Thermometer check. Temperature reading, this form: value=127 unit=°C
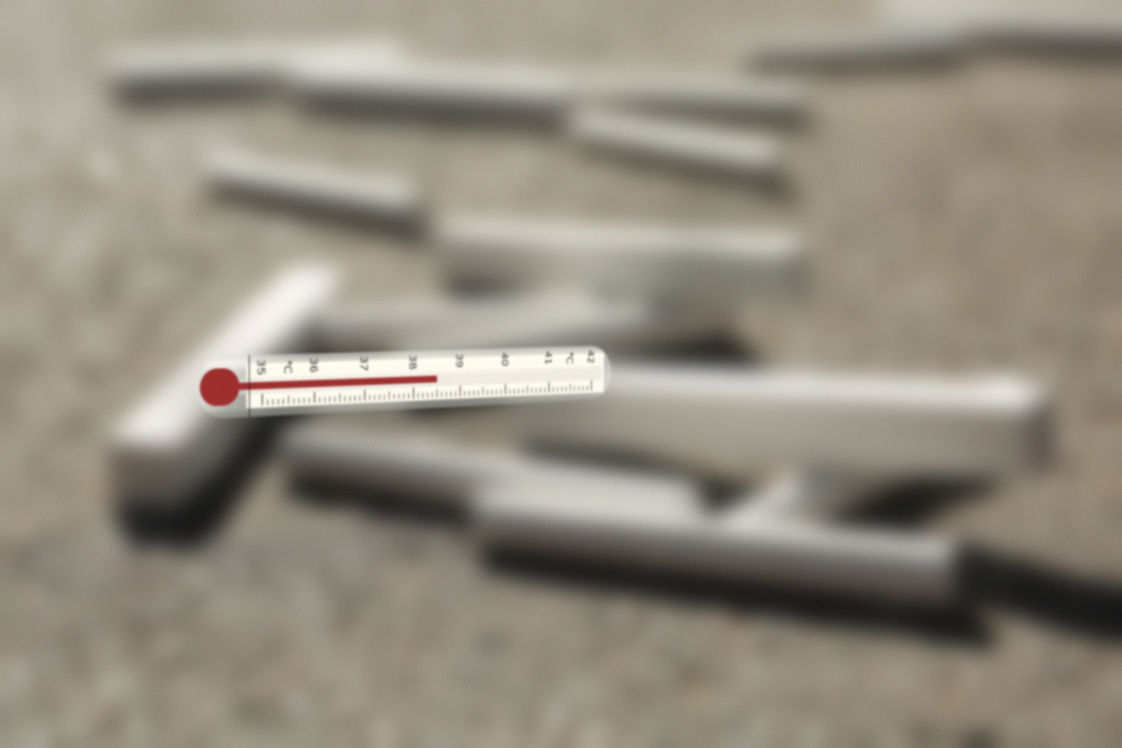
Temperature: value=38.5 unit=°C
